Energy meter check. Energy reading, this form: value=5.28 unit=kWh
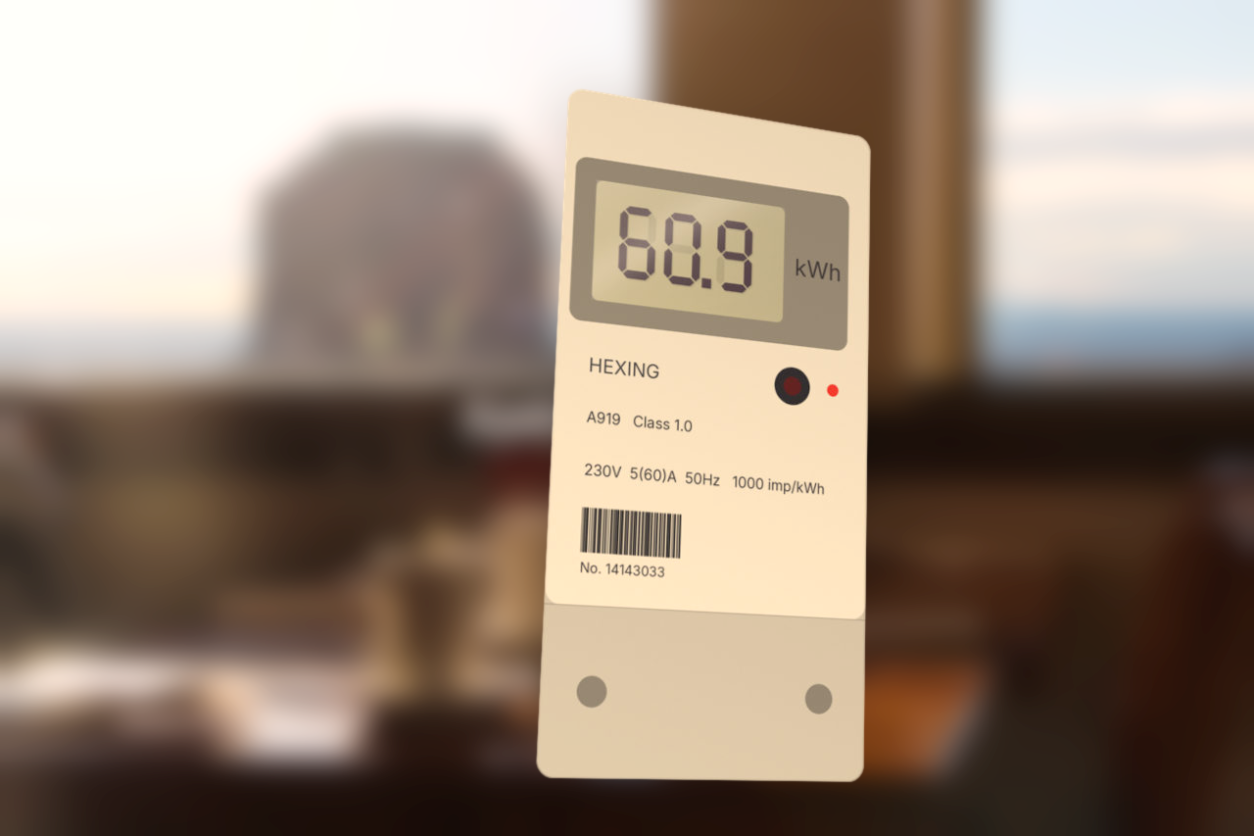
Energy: value=60.9 unit=kWh
